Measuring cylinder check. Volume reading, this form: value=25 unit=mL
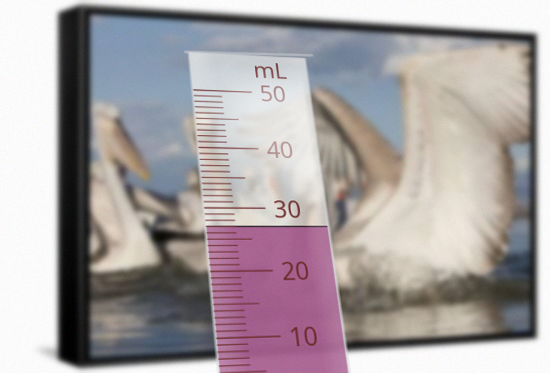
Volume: value=27 unit=mL
